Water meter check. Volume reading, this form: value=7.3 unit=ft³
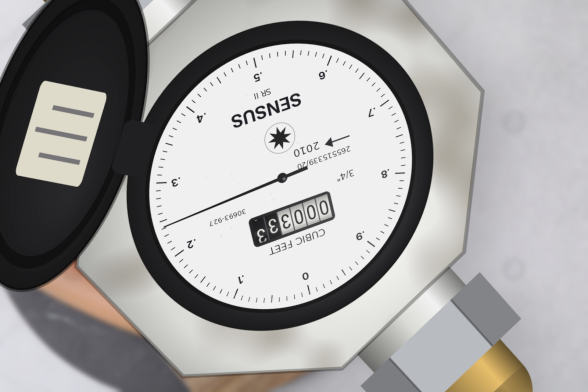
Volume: value=333.24 unit=ft³
